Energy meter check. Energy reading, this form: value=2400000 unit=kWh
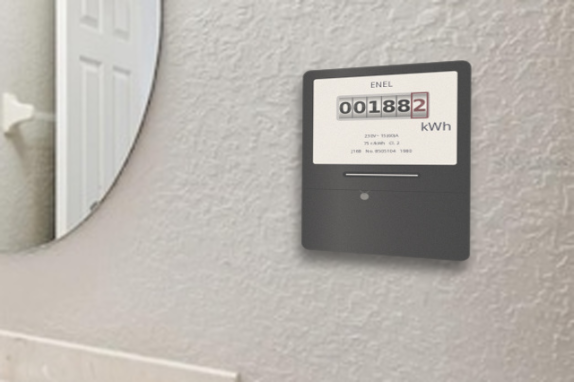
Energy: value=188.2 unit=kWh
